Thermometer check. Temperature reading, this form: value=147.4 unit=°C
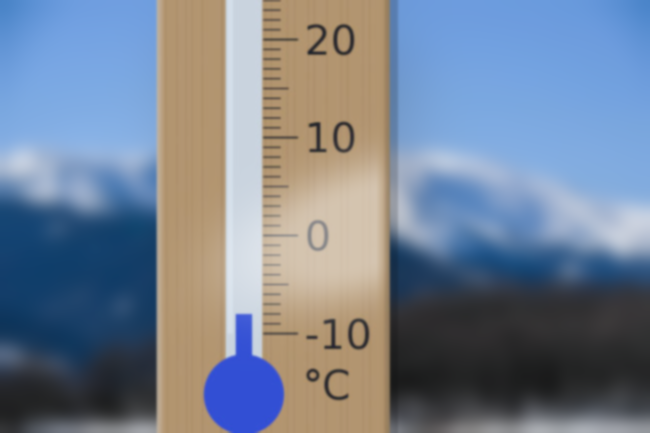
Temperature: value=-8 unit=°C
